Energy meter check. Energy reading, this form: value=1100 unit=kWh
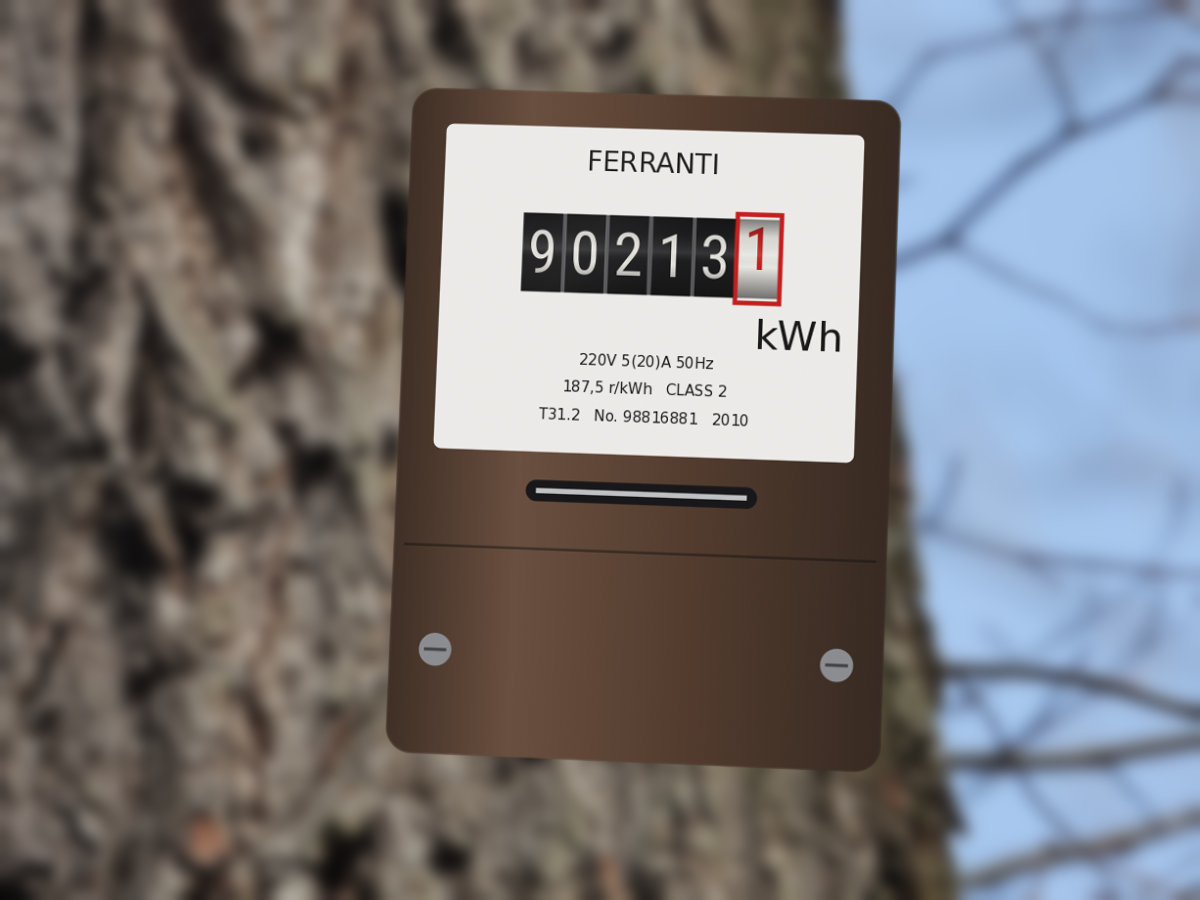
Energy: value=90213.1 unit=kWh
